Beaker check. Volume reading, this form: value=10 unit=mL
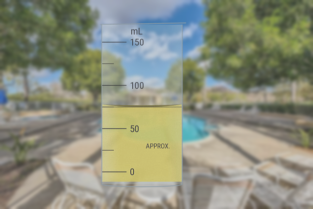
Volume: value=75 unit=mL
